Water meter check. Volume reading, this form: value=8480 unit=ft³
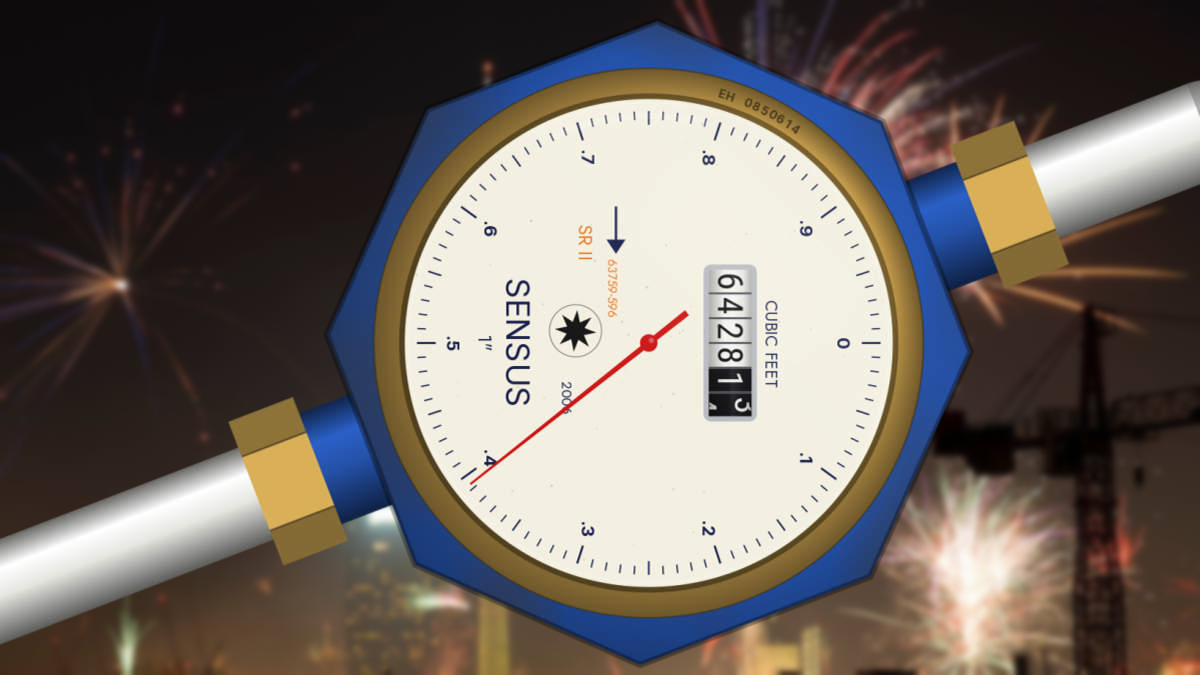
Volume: value=642813.39 unit=ft³
